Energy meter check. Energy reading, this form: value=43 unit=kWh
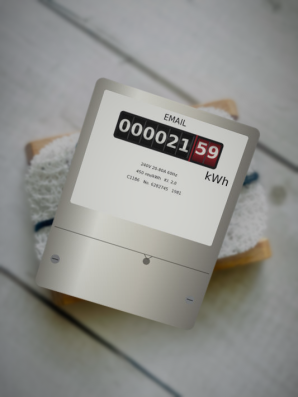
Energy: value=21.59 unit=kWh
